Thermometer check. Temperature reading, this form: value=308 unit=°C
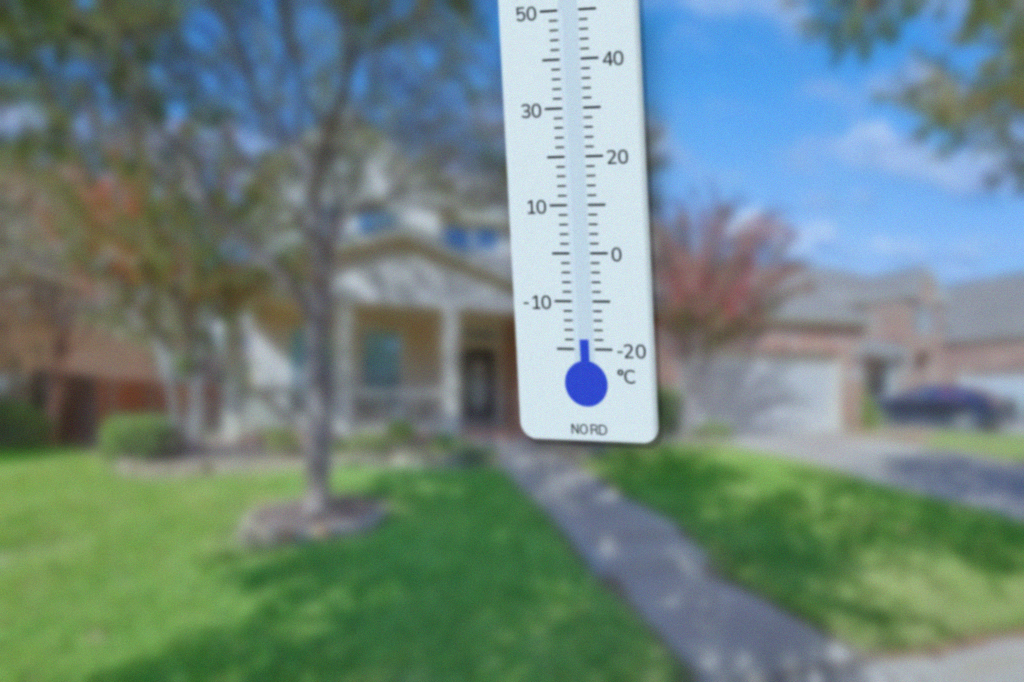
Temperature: value=-18 unit=°C
